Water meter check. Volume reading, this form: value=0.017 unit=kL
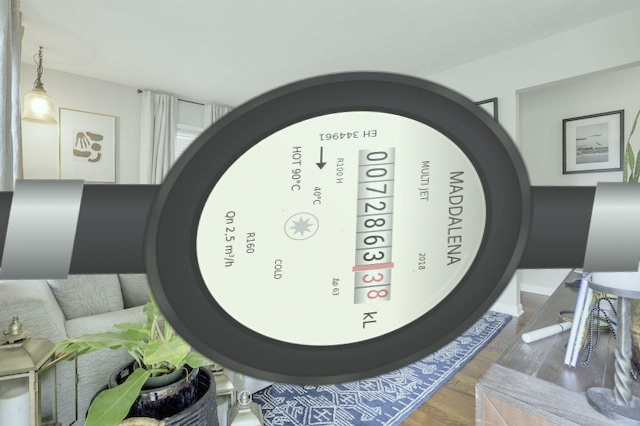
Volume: value=72863.38 unit=kL
